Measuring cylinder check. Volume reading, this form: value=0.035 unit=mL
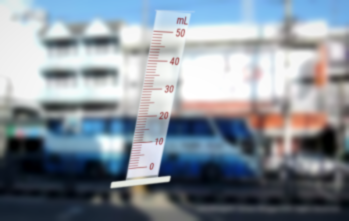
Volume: value=10 unit=mL
